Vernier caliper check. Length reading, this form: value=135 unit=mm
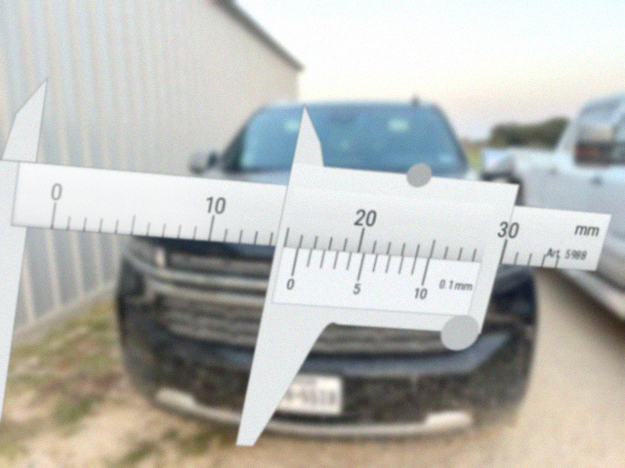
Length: value=15.9 unit=mm
